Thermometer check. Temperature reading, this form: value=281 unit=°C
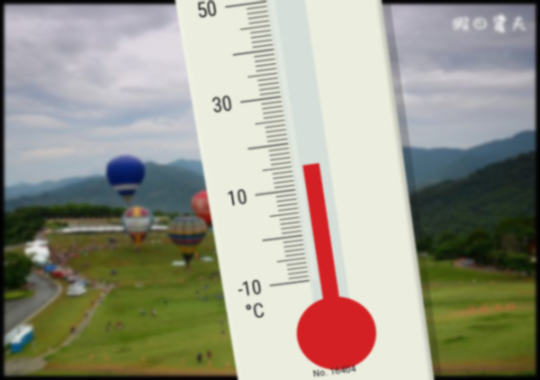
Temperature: value=15 unit=°C
